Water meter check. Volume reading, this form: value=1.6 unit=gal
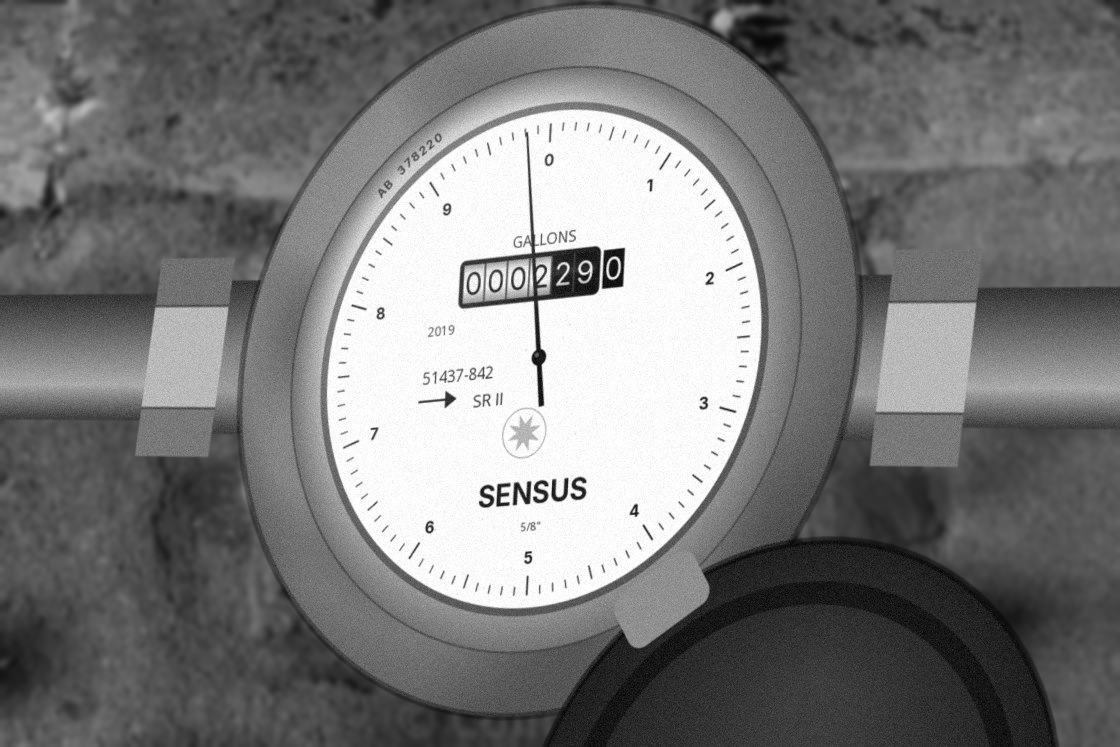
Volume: value=2289.8 unit=gal
